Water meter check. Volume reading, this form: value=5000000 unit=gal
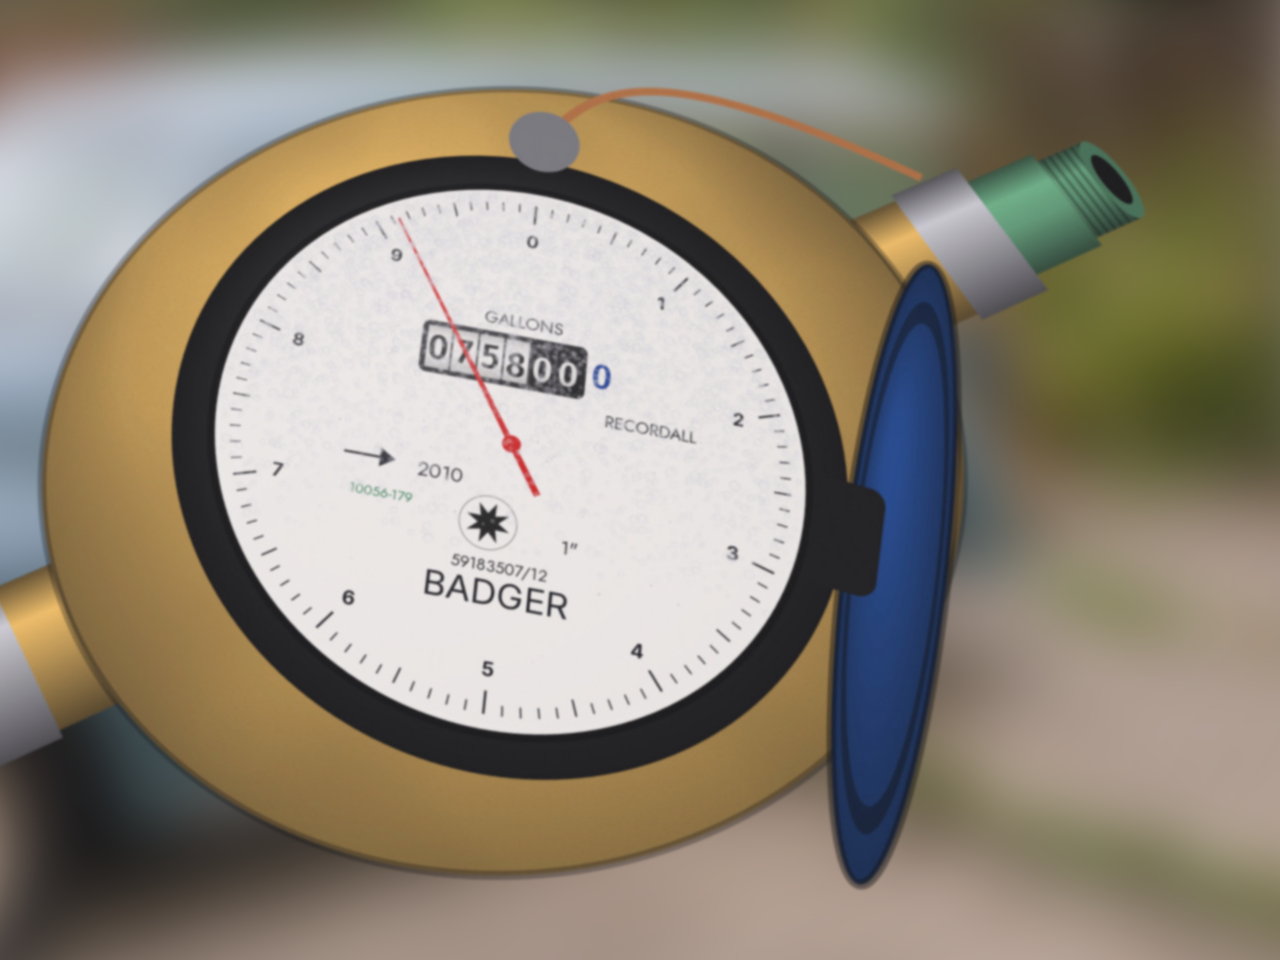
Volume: value=757999.1 unit=gal
